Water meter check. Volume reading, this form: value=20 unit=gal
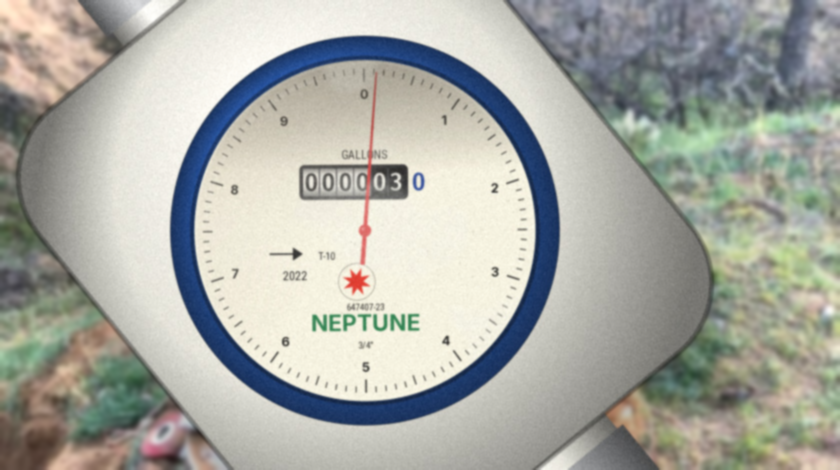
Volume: value=30.1 unit=gal
